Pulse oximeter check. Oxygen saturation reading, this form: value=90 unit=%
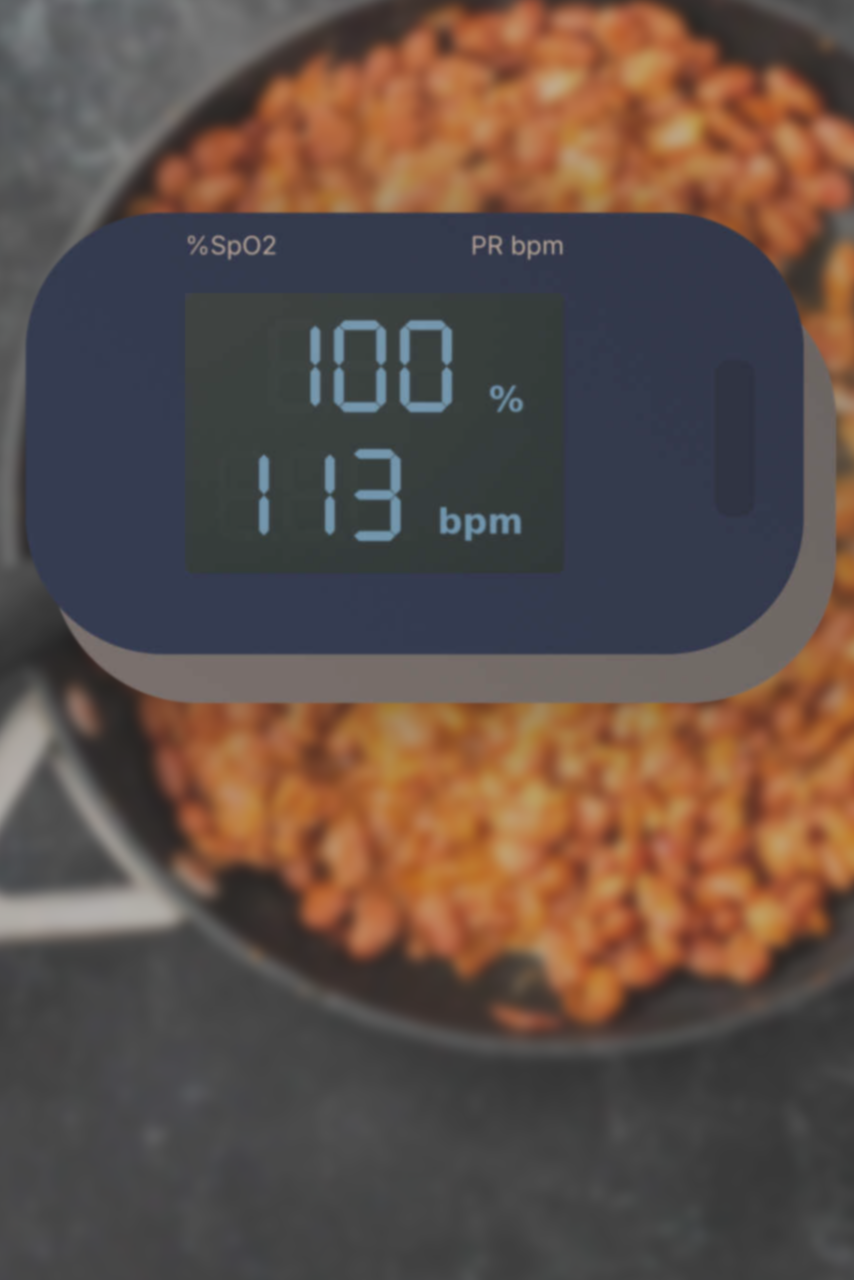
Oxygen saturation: value=100 unit=%
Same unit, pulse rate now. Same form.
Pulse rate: value=113 unit=bpm
